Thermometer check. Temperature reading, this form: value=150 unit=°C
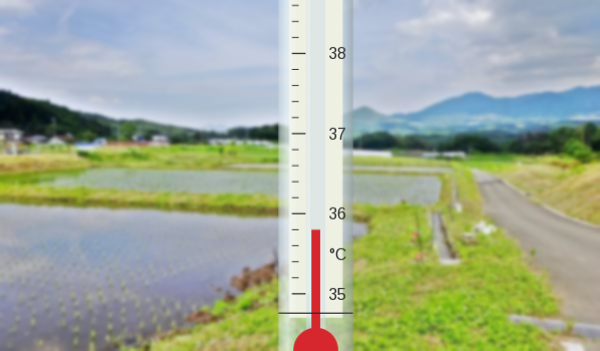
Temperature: value=35.8 unit=°C
